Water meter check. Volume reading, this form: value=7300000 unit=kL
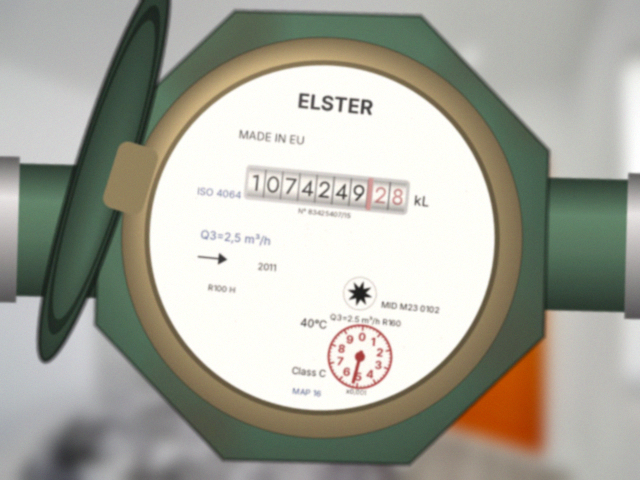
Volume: value=1074249.285 unit=kL
